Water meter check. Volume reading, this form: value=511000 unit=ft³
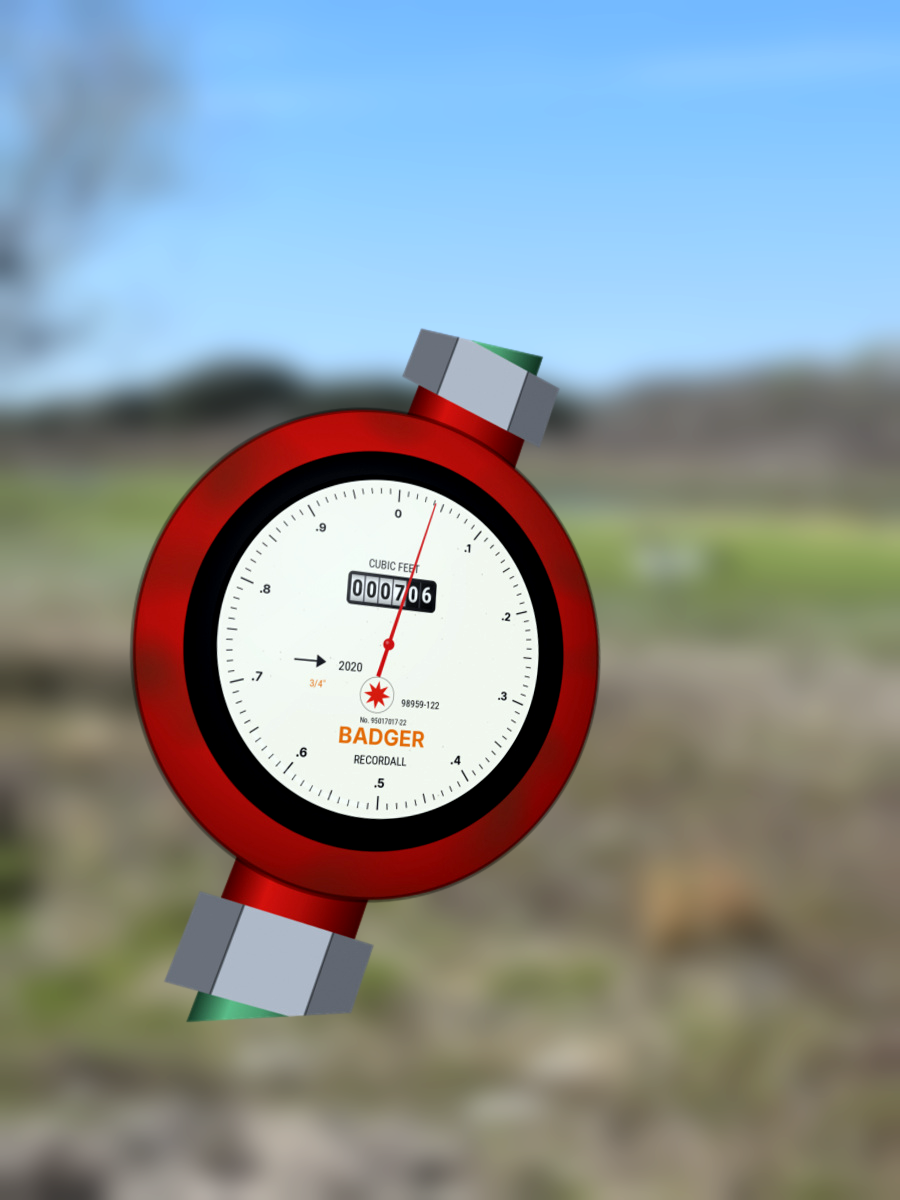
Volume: value=706.04 unit=ft³
